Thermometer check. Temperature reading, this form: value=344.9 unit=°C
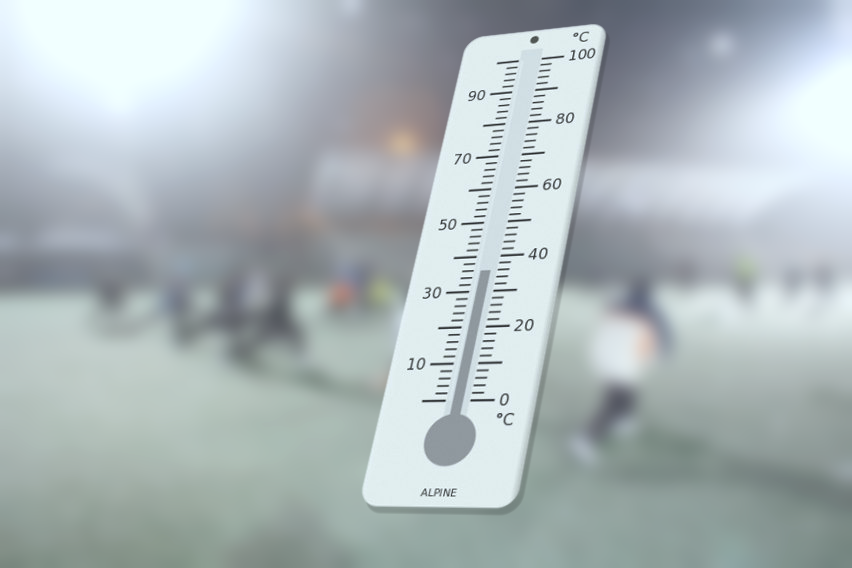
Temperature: value=36 unit=°C
